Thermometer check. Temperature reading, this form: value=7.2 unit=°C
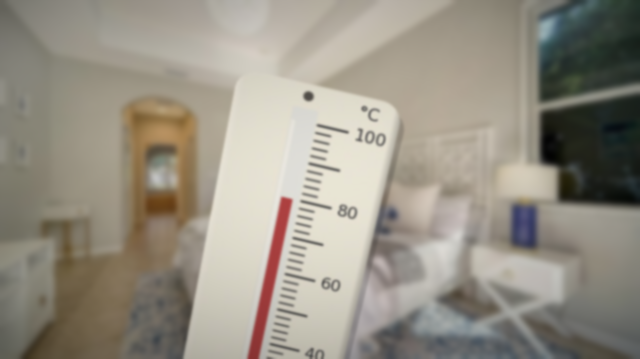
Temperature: value=80 unit=°C
